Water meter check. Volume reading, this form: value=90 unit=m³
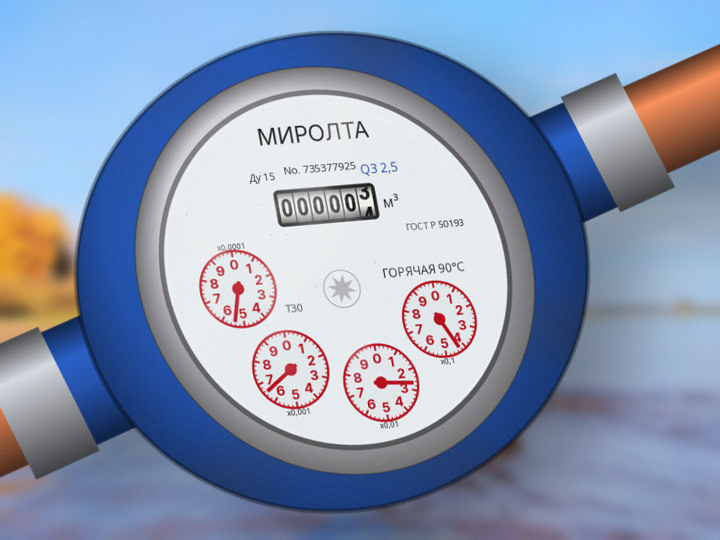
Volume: value=3.4265 unit=m³
